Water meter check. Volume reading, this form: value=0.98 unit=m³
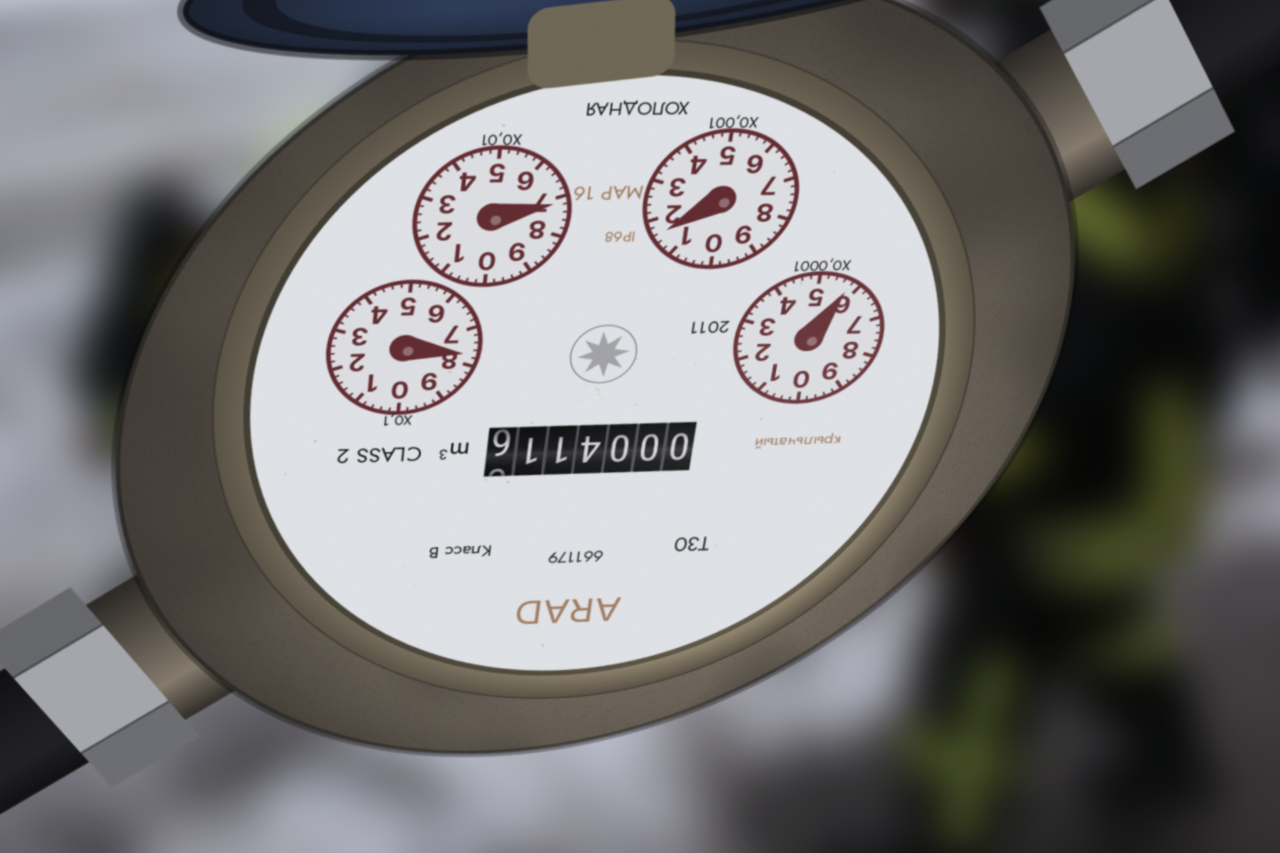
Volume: value=4115.7715 unit=m³
